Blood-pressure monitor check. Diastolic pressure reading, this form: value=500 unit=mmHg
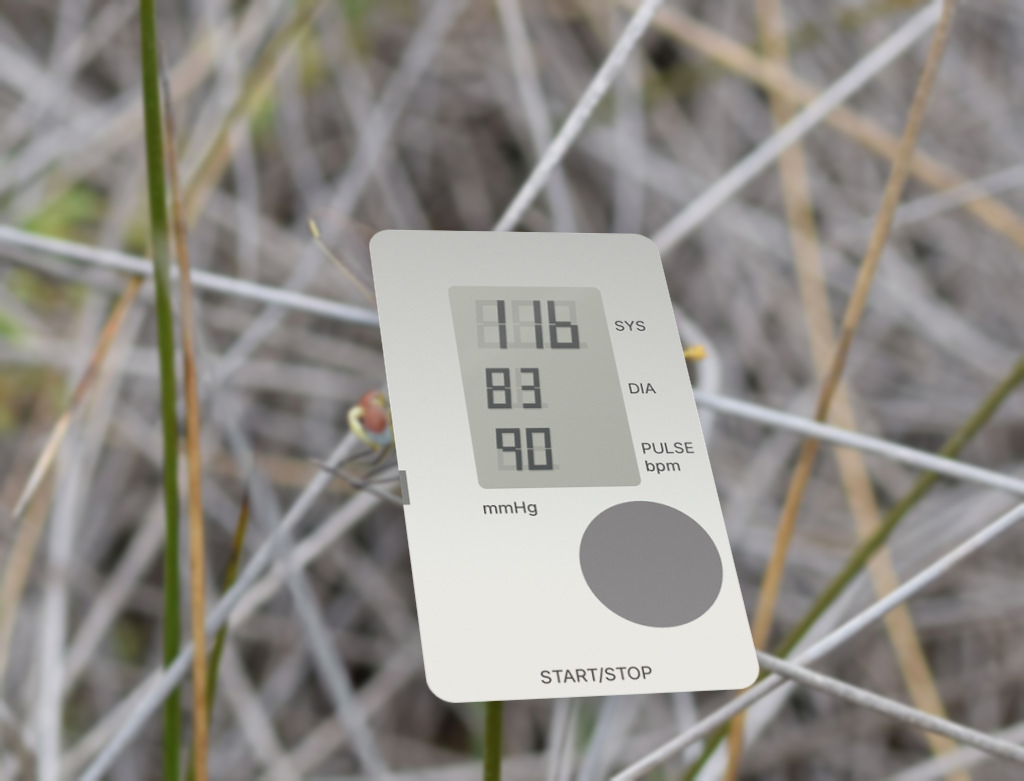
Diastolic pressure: value=83 unit=mmHg
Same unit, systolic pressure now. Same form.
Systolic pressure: value=116 unit=mmHg
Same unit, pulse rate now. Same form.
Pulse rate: value=90 unit=bpm
